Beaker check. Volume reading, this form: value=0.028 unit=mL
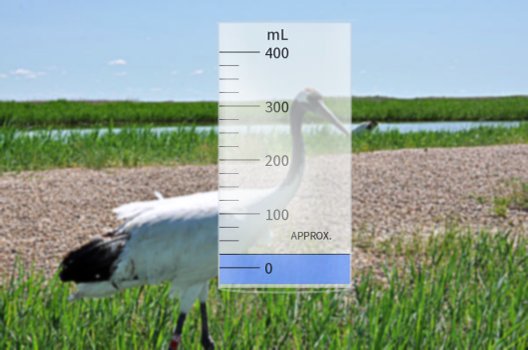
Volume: value=25 unit=mL
